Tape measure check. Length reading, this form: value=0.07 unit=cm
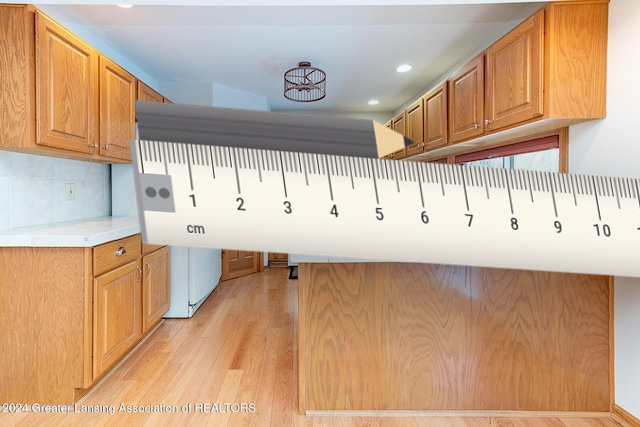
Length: value=6 unit=cm
